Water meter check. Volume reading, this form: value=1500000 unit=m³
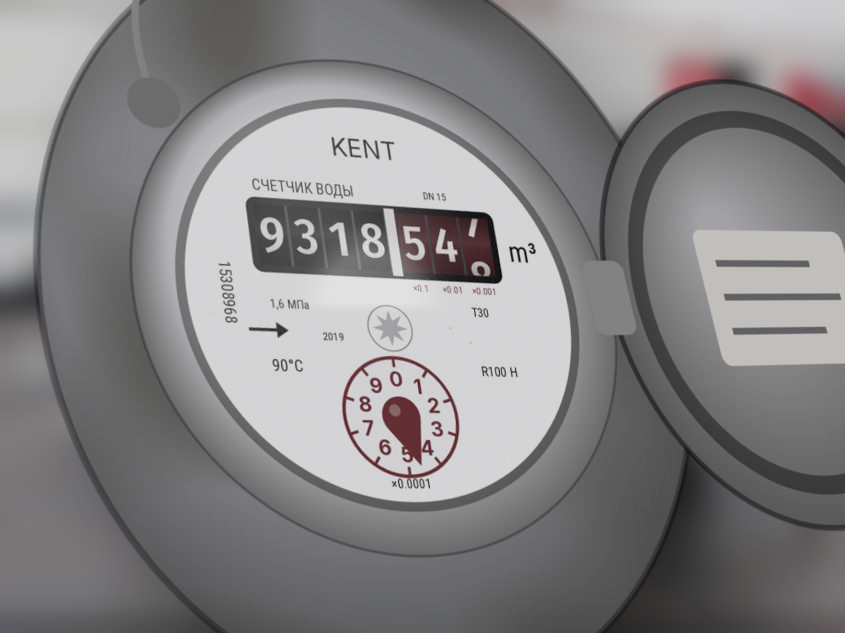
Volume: value=9318.5474 unit=m³
